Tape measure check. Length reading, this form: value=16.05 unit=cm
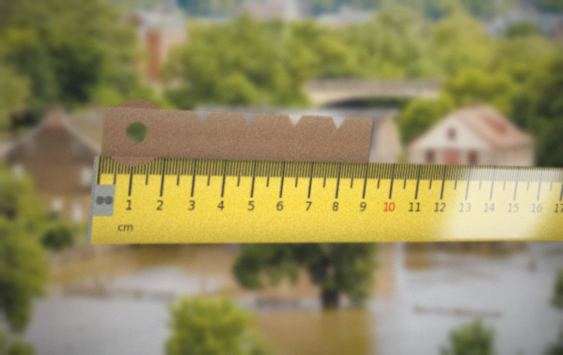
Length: value=9 unit=cm
